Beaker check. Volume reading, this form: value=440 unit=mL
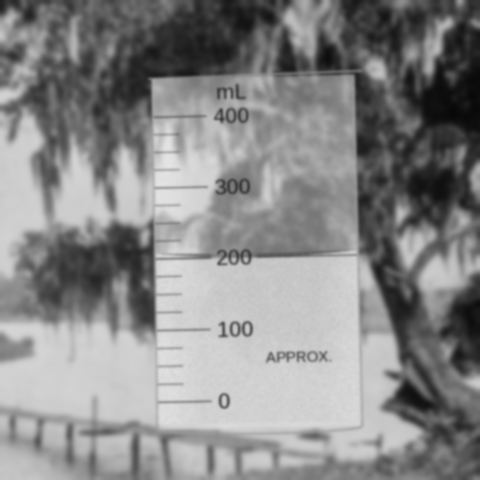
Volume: value=200 unit=mL
